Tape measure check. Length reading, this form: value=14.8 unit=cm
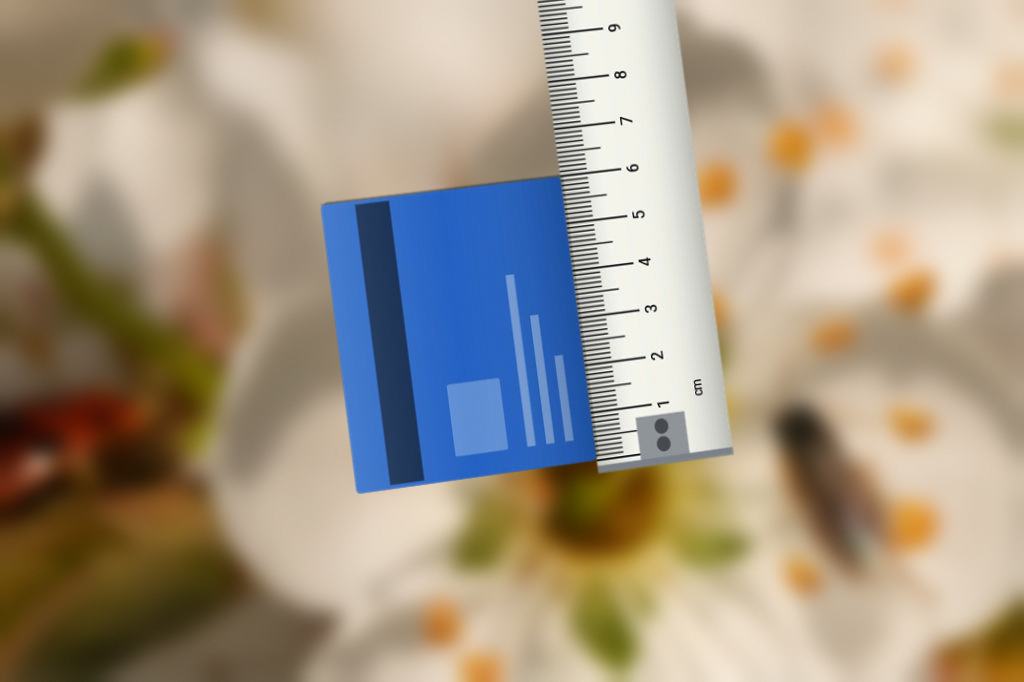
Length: value=6 unit=cm
